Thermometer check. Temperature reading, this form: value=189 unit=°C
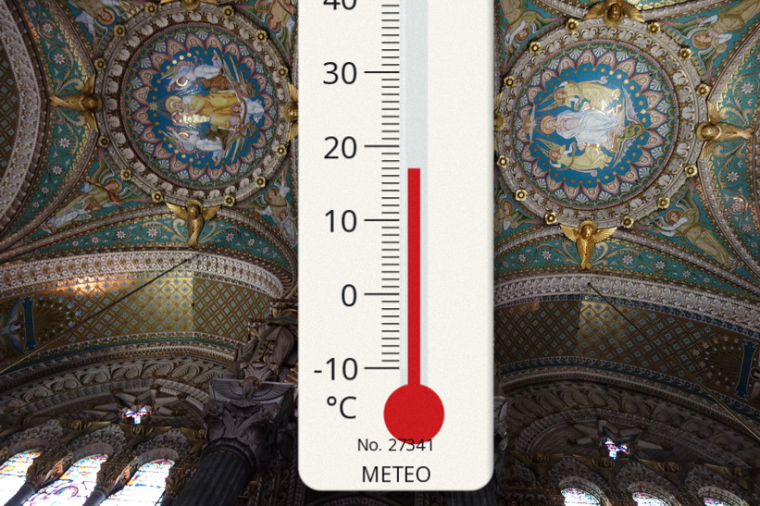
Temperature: value=17 unit=°C
